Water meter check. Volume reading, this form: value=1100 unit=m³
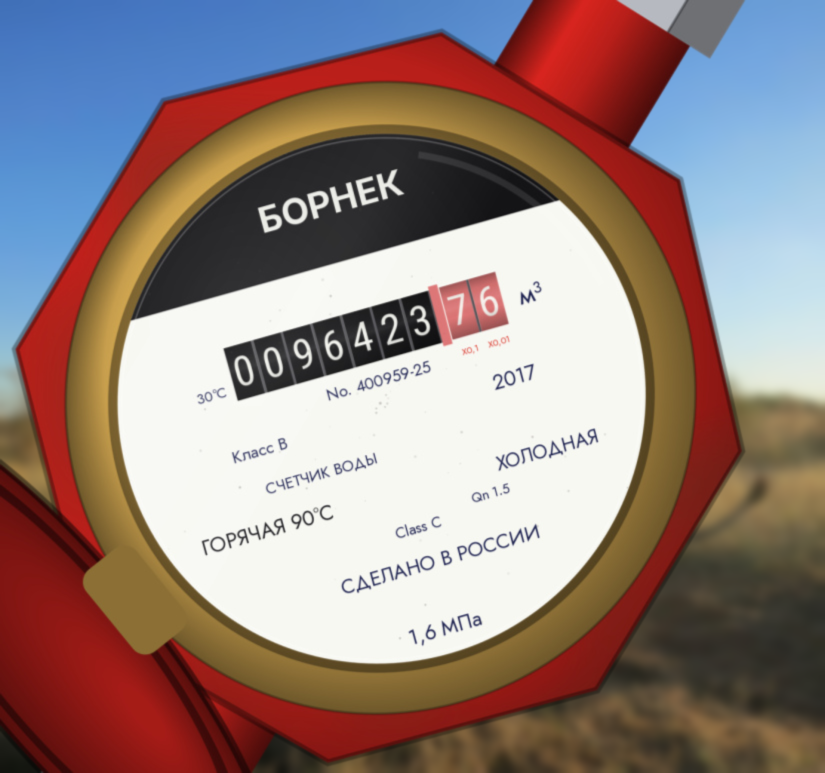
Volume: value=96423.76 unit=m³
